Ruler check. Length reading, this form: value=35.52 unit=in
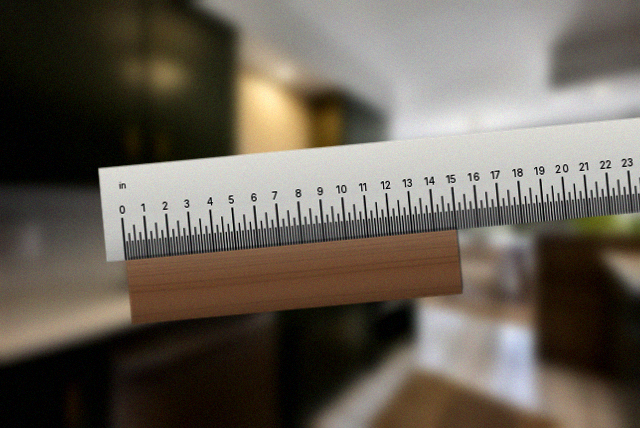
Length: value=15 unit=in
